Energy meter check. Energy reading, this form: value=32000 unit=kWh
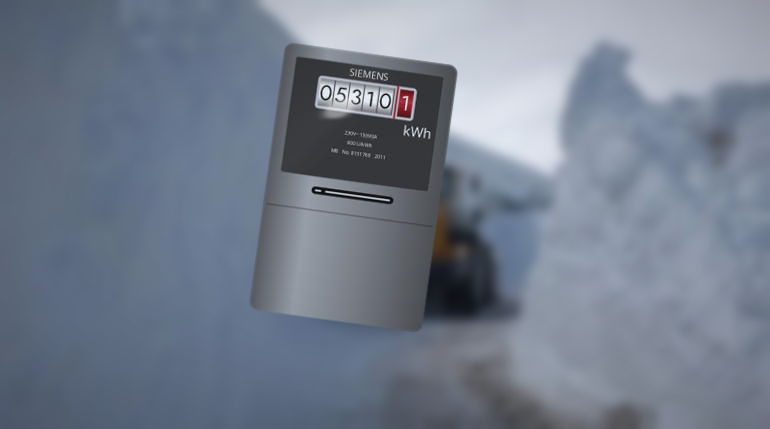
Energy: value=5310.1 unit=kWh
